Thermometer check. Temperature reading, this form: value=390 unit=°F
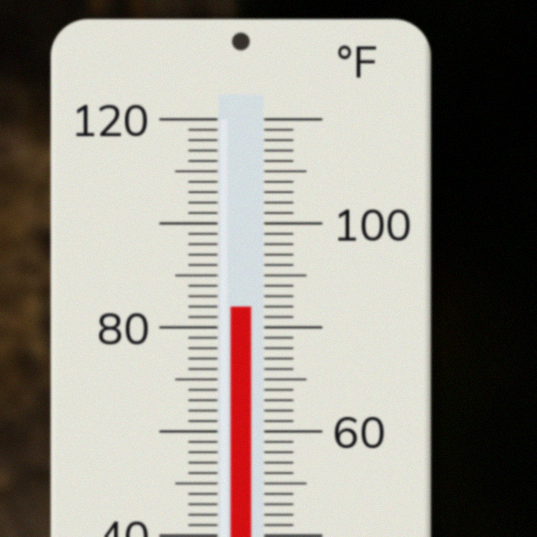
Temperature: value=84 unit=°F
